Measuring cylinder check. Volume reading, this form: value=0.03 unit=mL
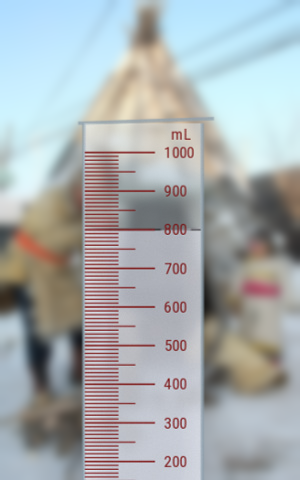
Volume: value=800 unit=mL
